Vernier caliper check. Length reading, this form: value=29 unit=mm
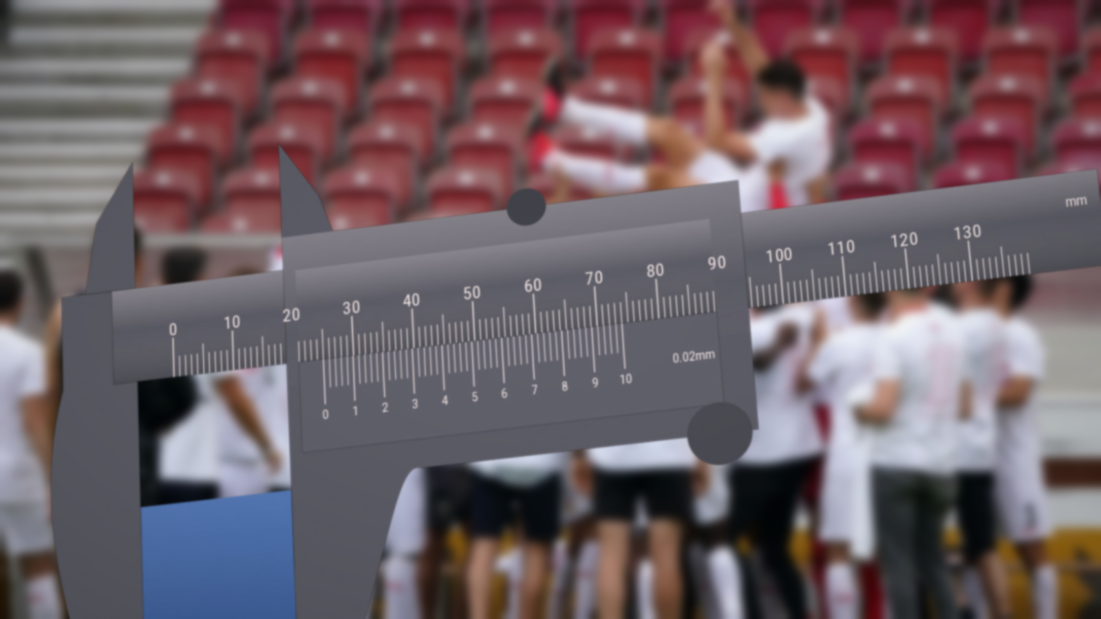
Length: value=25.0 unit=mm
